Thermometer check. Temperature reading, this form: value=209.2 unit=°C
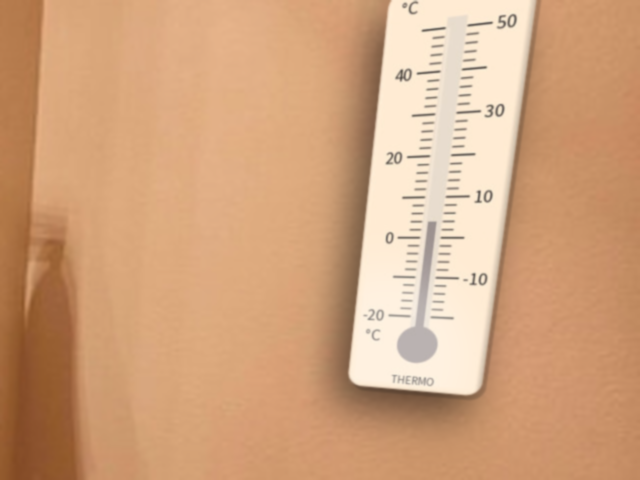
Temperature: value=4 unit=°C
